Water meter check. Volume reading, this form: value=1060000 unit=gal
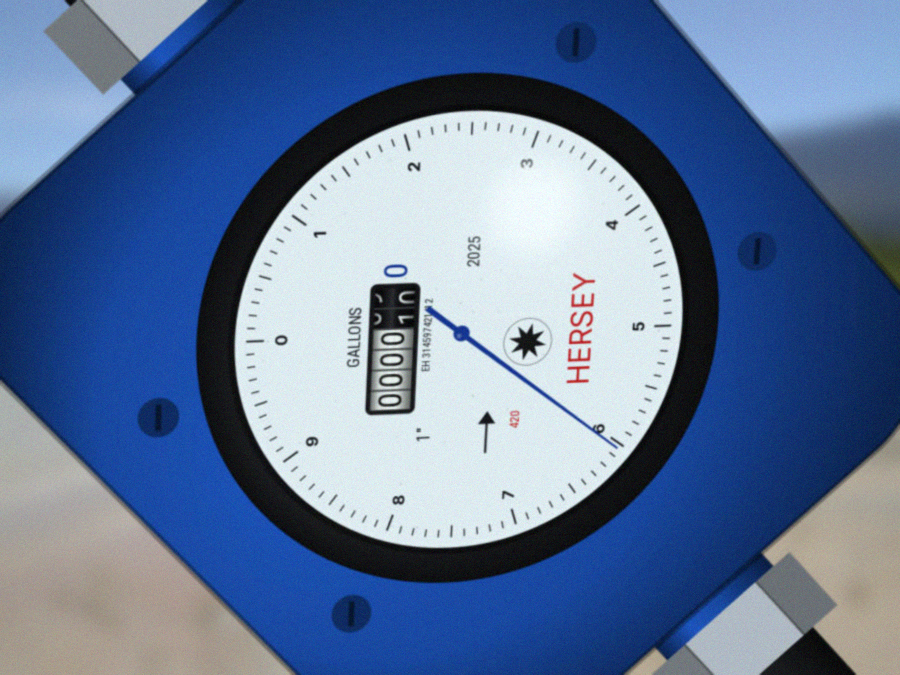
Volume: value=96.0 unit=gal
